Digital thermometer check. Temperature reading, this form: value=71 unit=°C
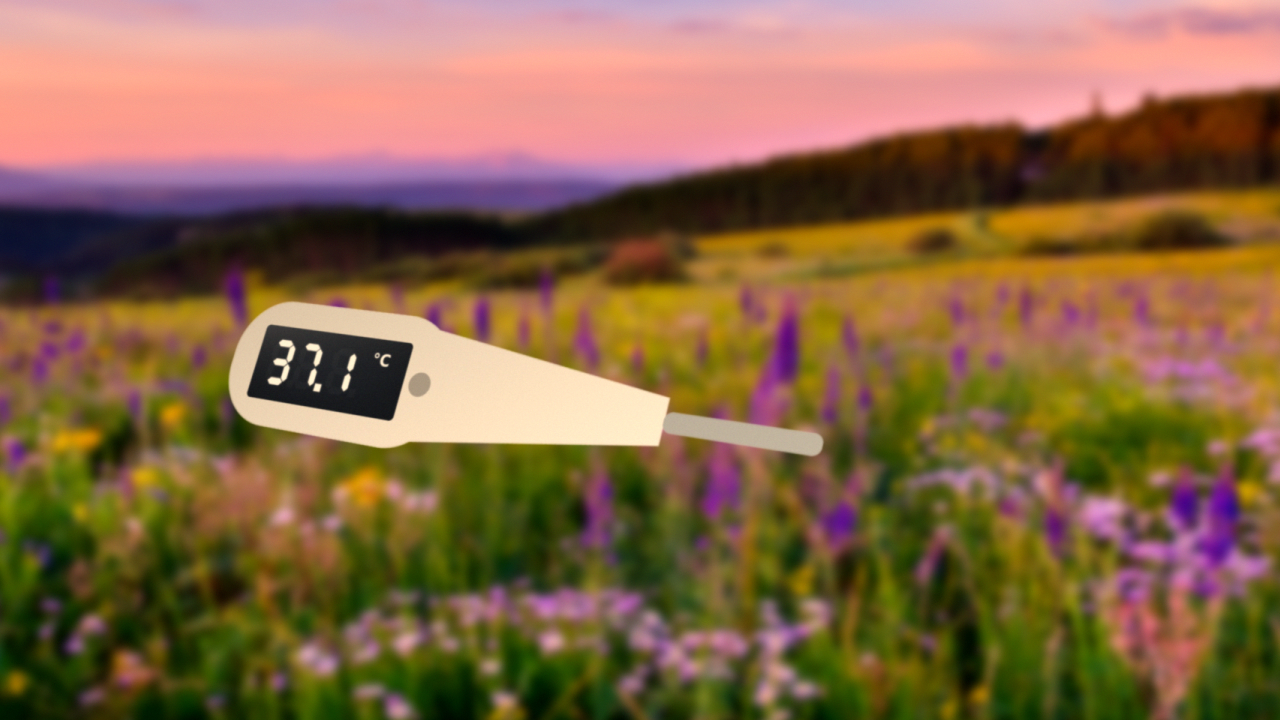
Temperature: value=37.1 unit=°C
